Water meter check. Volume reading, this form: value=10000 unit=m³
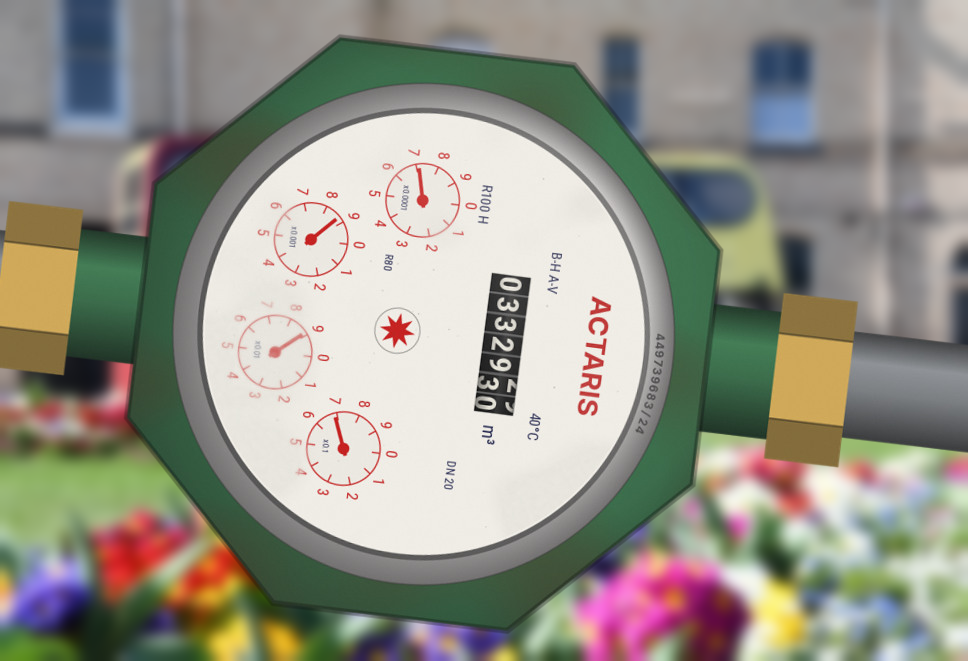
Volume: value=332929.6887 unit=m³
